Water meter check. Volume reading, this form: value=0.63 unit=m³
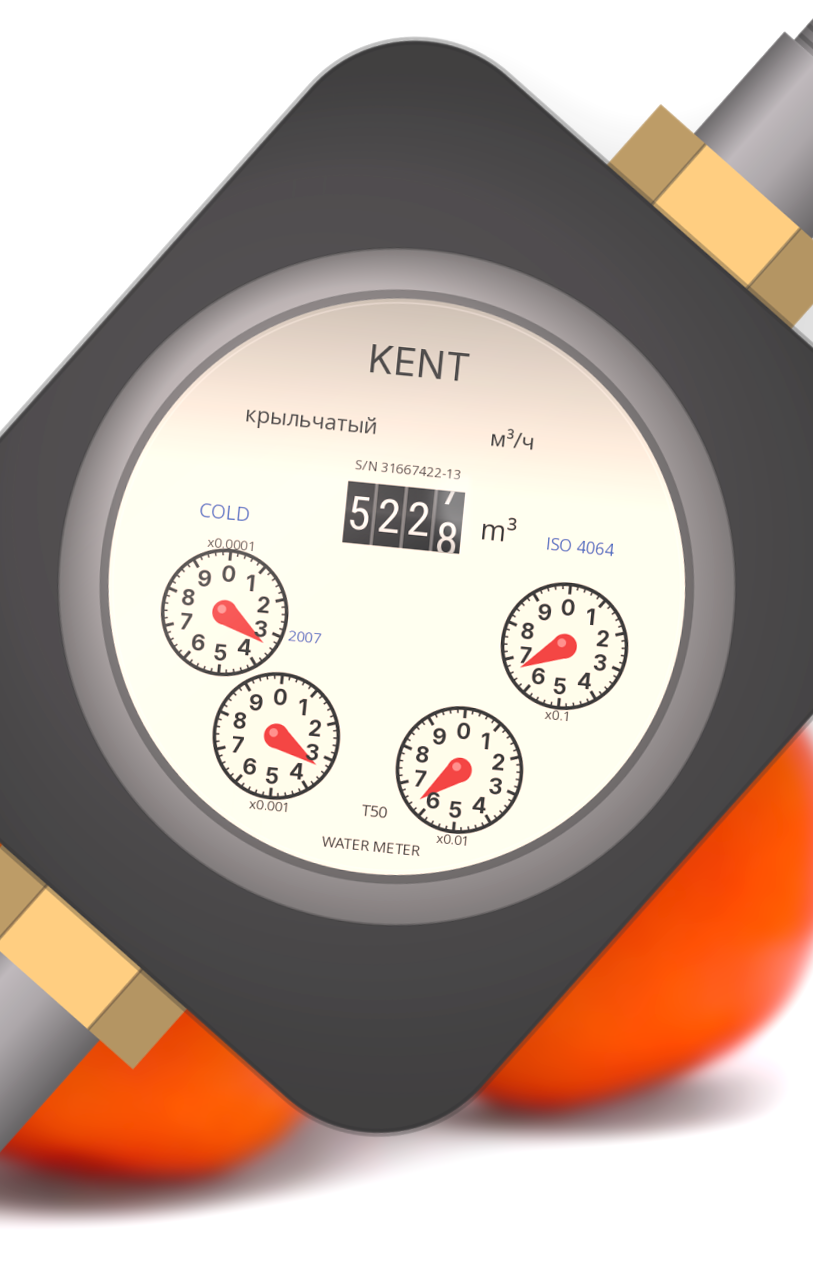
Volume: value=5227.6633 unit=m³
